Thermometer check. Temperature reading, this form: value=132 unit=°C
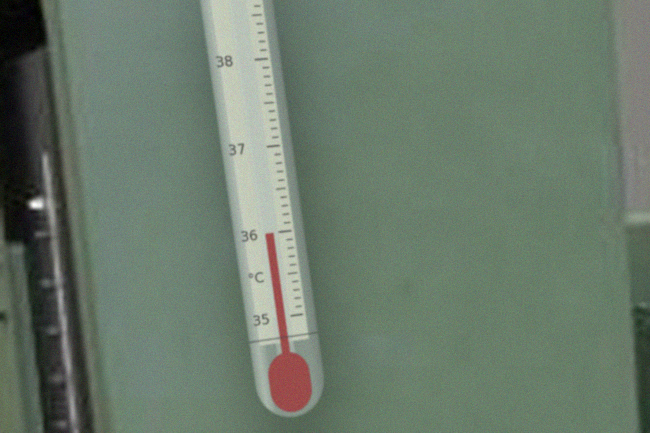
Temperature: value=36 unit=°C
